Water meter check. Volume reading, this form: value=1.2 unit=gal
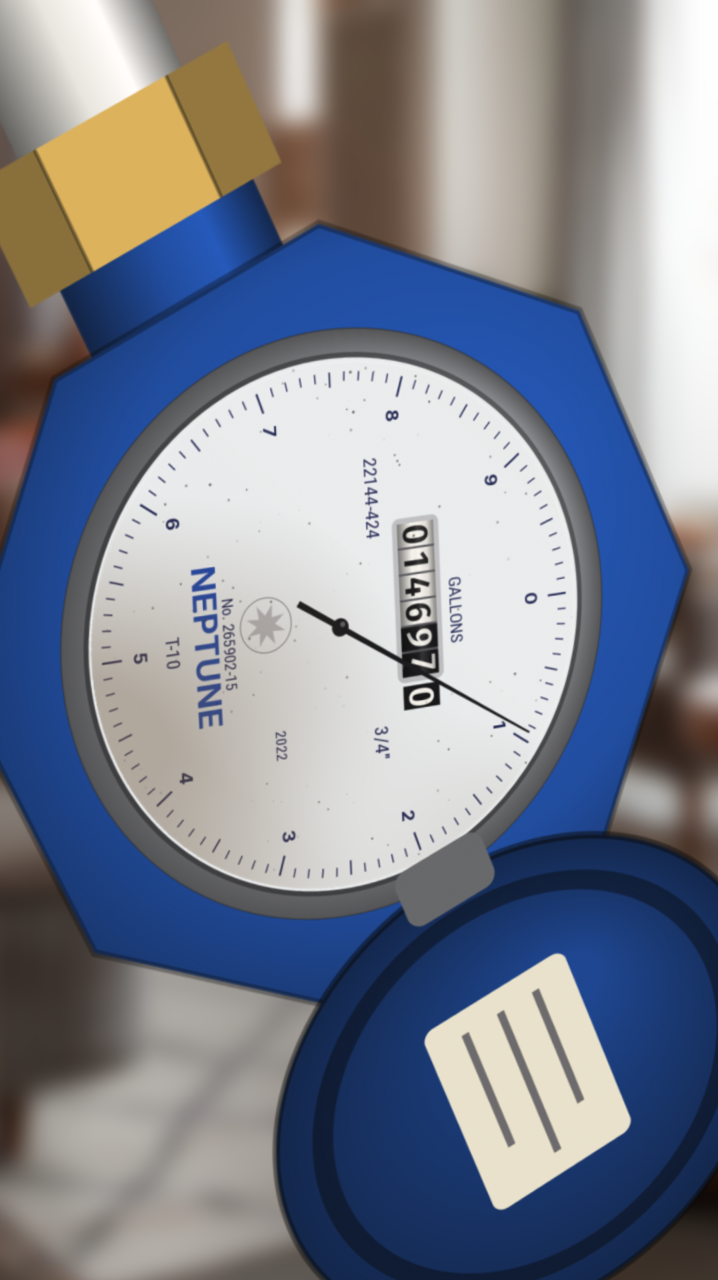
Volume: value=146970.9 unit=gal
